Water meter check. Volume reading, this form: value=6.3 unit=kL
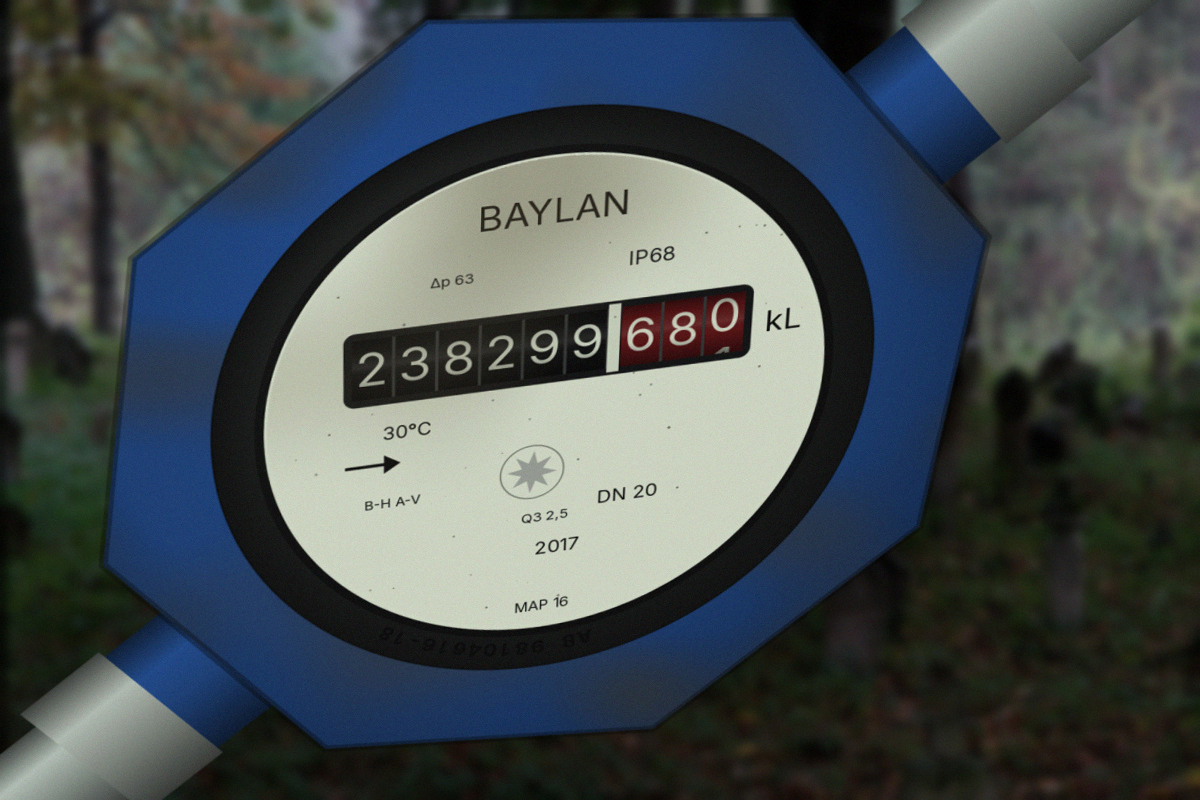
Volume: value=238299.680 unit=kL
